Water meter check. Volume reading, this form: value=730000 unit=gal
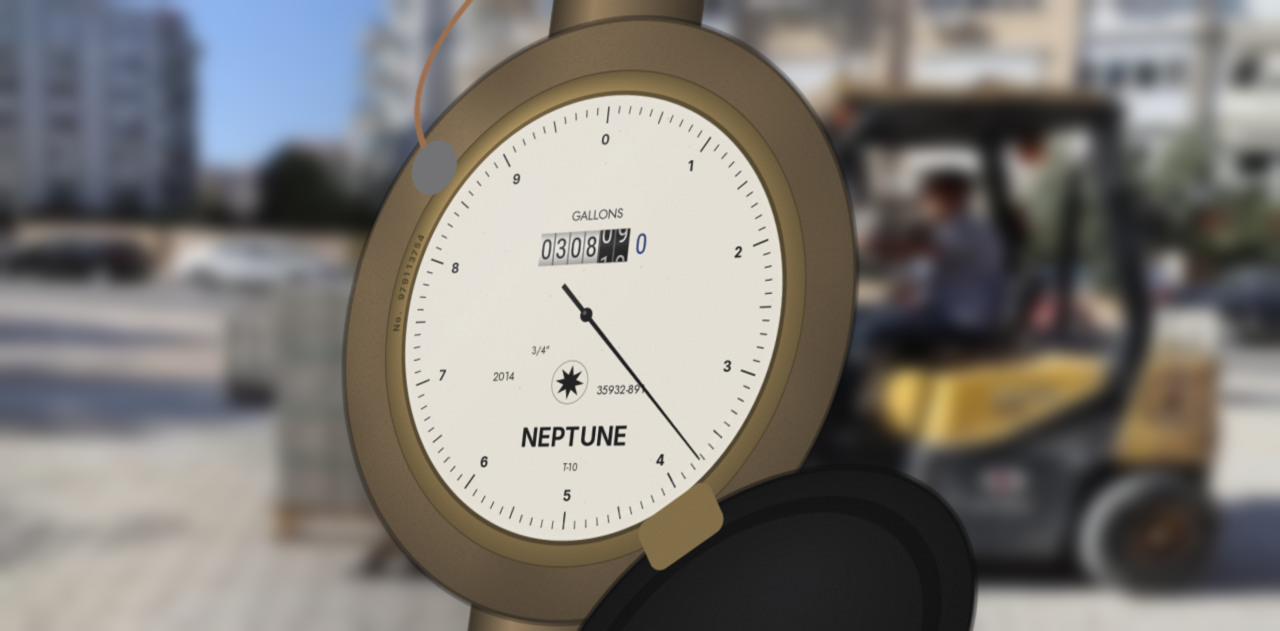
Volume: value=308093.7 unit=gal
